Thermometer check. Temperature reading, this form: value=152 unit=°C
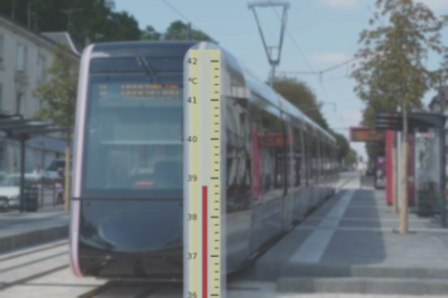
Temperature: value=38.8 unit=°C
